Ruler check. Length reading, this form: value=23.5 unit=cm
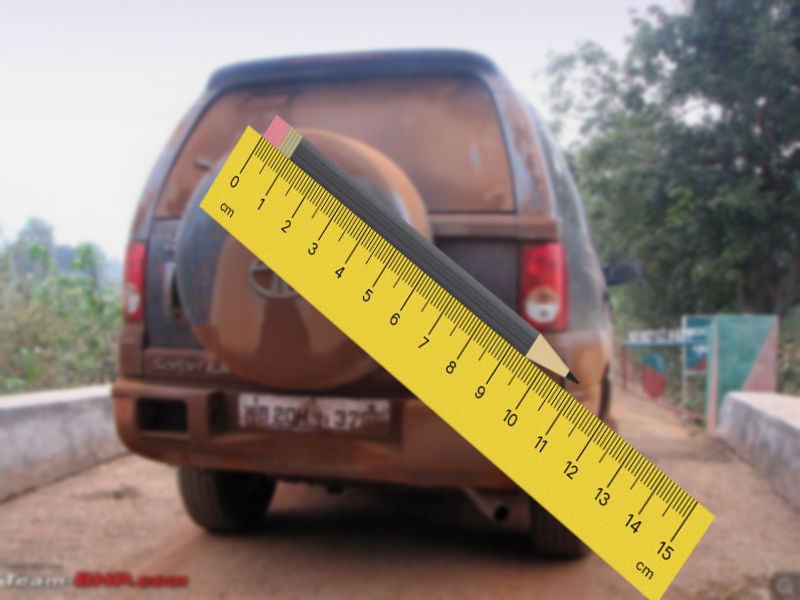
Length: value=11 unit=cm
